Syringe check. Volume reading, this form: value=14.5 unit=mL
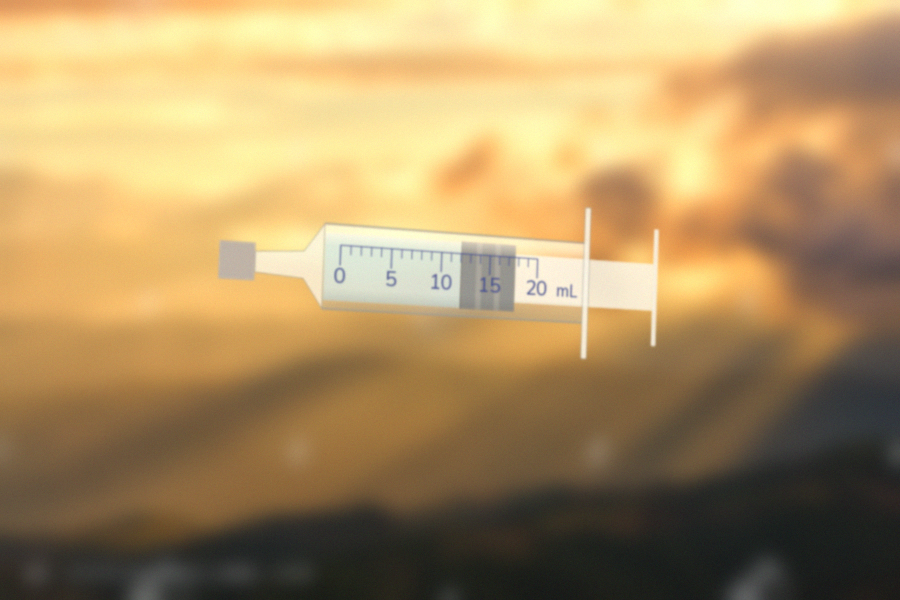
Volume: value=12 unit=mL
